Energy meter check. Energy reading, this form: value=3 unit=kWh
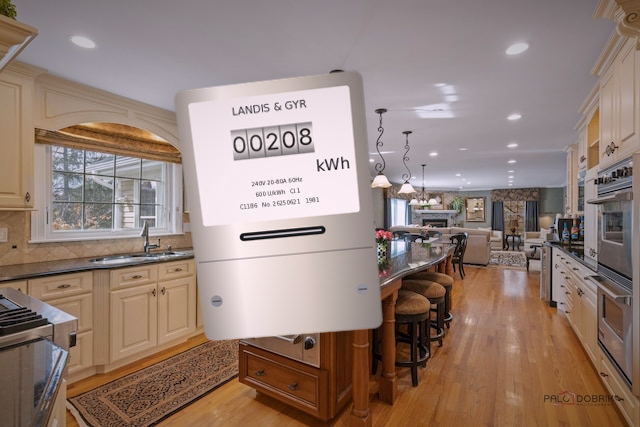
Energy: value=208 unit=kWh
